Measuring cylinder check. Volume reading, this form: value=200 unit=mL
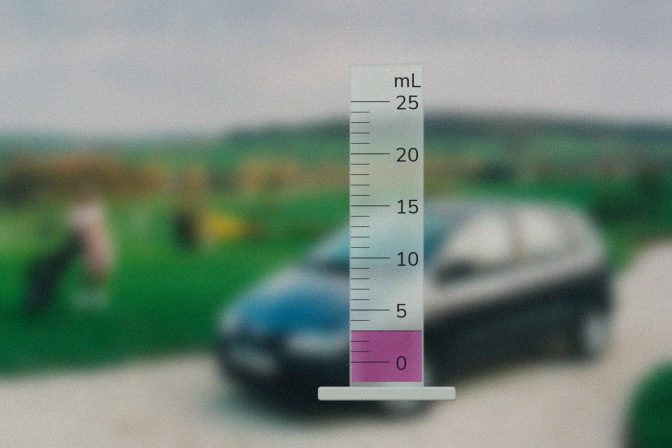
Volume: value=3 unit=mL
